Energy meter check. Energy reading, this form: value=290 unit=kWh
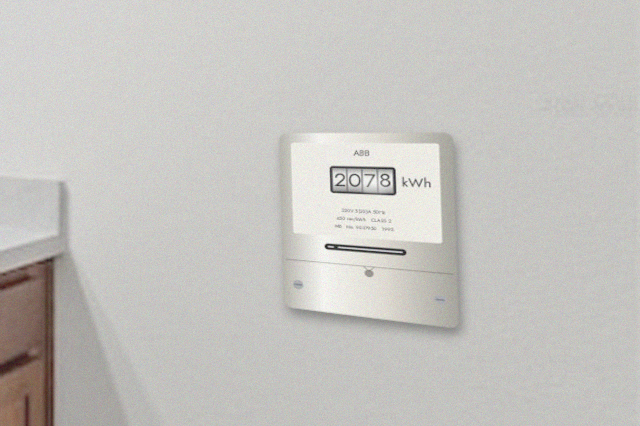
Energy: value=2078 unit=kWh
